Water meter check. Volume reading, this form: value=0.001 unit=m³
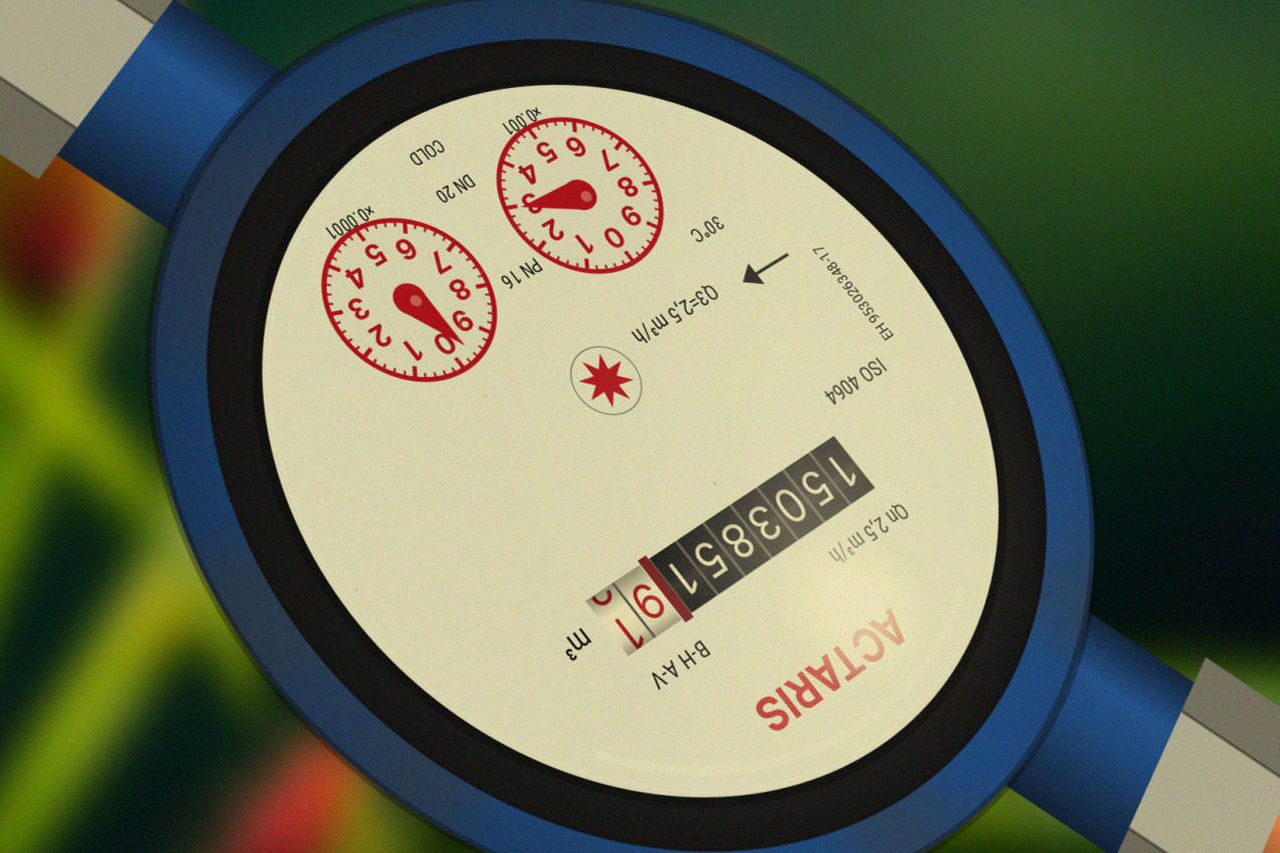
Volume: value=1503851.9129 unit=m³
